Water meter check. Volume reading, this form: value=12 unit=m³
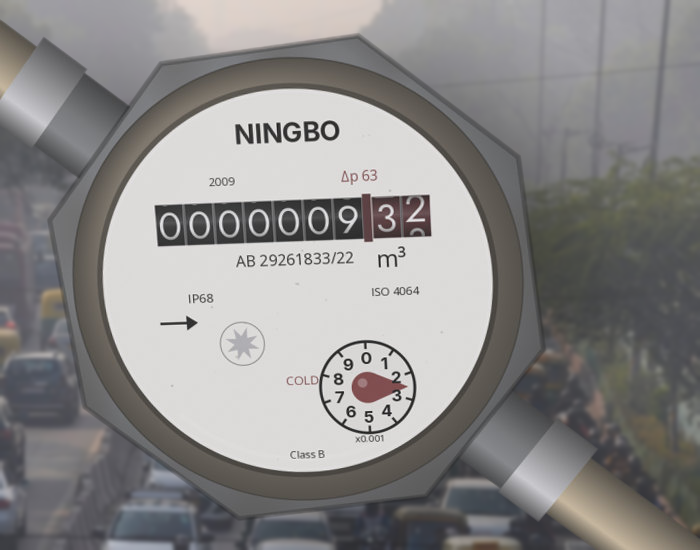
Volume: value=9.322 unit=m³
